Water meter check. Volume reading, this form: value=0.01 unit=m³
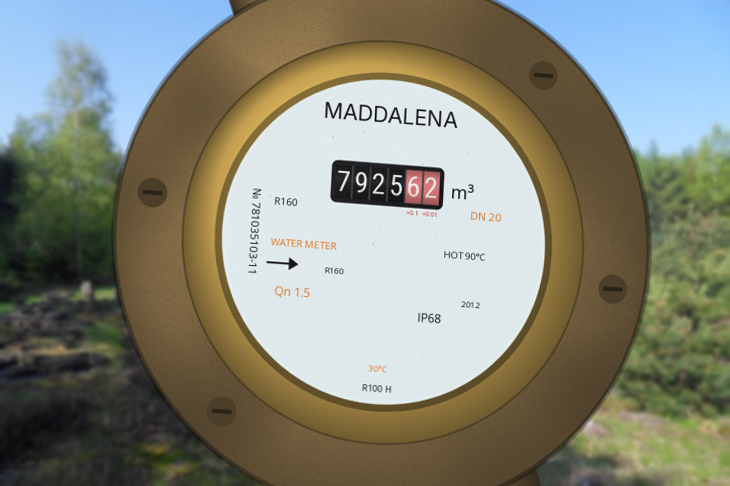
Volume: value=7925.62 unit=m³
